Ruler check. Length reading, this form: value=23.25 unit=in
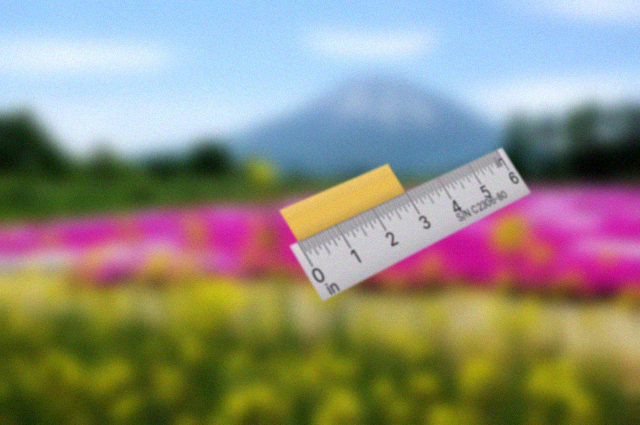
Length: value=3 unit=in
